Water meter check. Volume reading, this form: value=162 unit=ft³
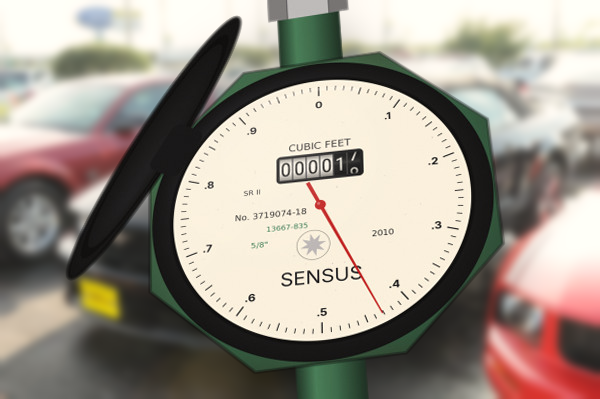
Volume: value=17.43 unit=ft³
